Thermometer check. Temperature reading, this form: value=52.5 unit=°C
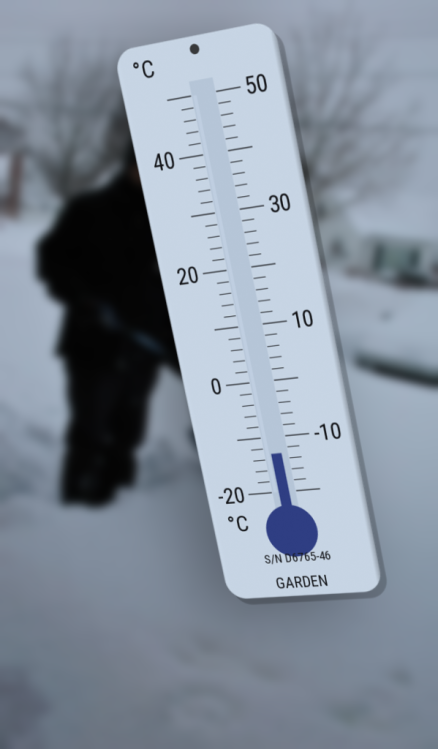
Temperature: value=-13 unit=°C
